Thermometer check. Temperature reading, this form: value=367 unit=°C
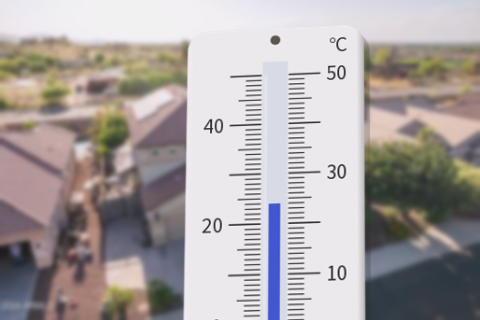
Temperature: value=24 unit=°C
